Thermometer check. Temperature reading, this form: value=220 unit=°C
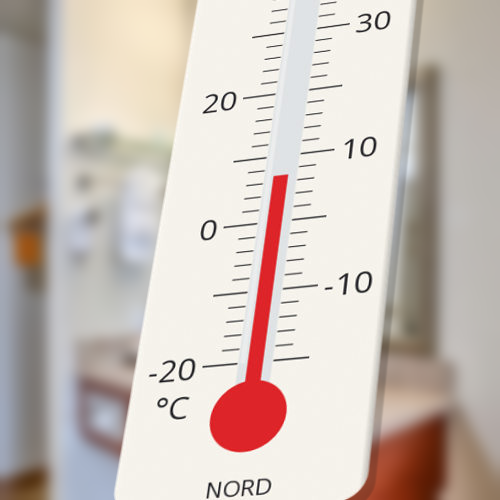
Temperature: value=7 unit=°C
